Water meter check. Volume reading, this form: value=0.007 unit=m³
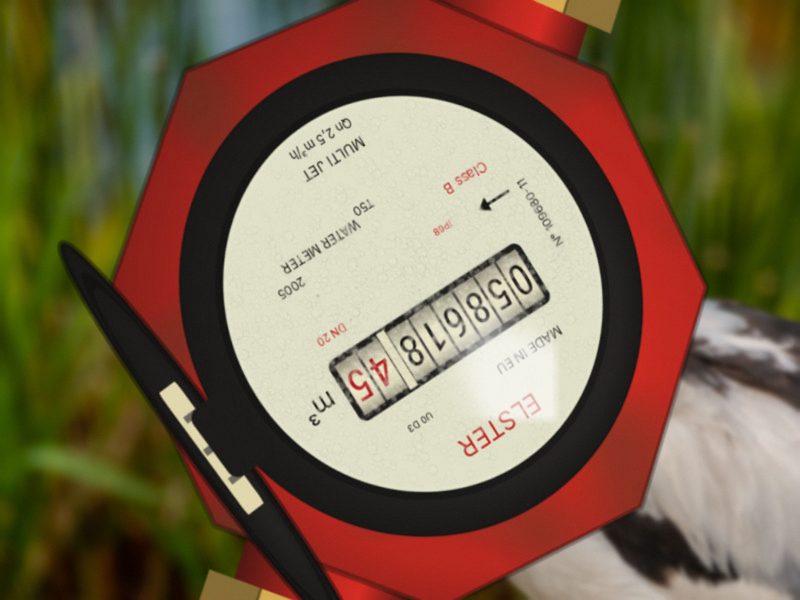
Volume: value=58618.45 unit=m³
